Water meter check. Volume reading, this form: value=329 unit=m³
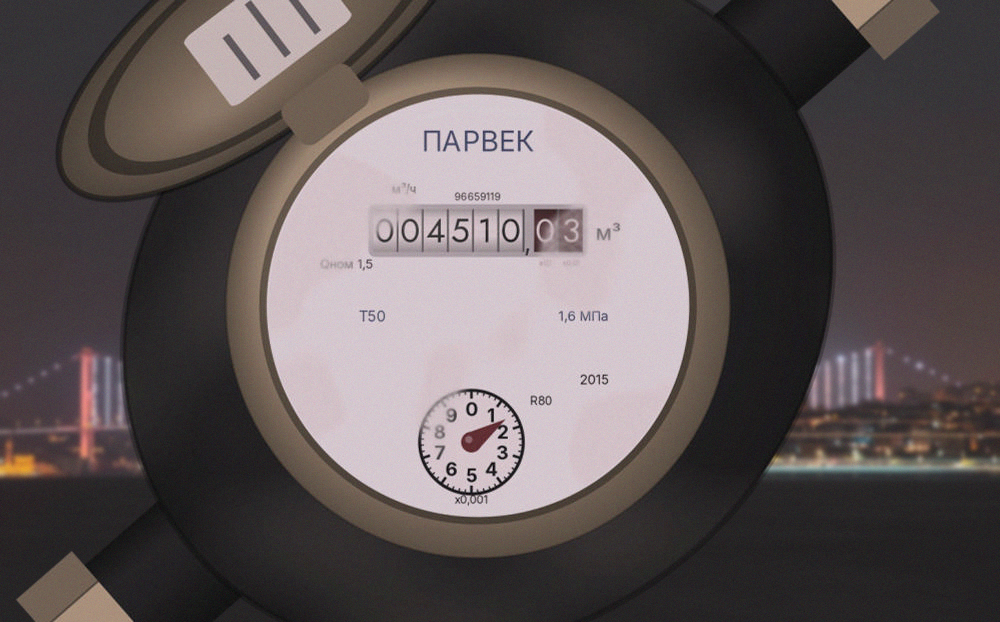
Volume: value=4510.031 unit=m³
